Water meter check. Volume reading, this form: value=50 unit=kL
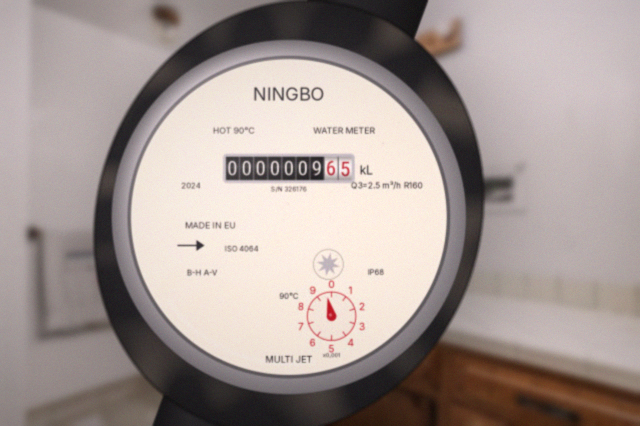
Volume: value=9.649 unit=kL
